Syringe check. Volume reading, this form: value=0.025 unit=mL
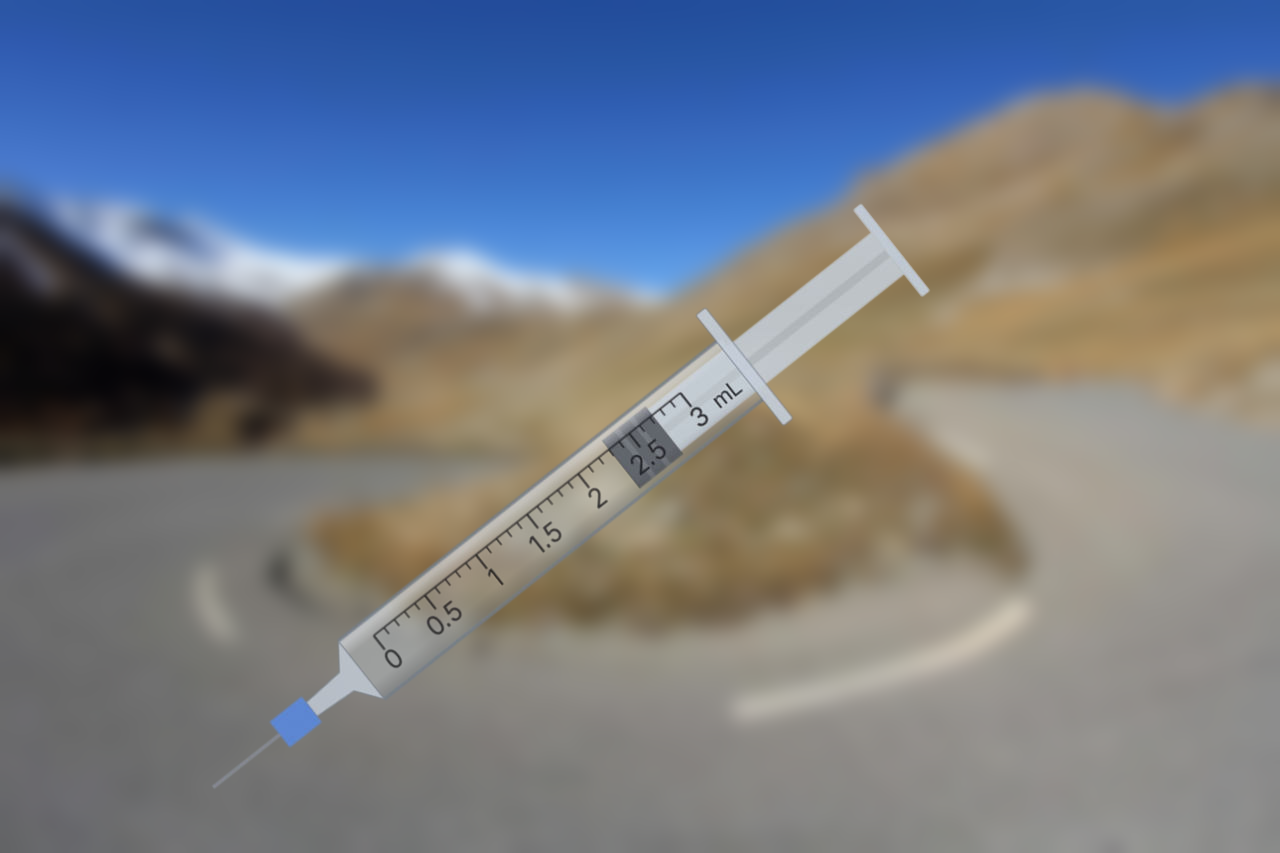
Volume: value=2.3 unit=mL
